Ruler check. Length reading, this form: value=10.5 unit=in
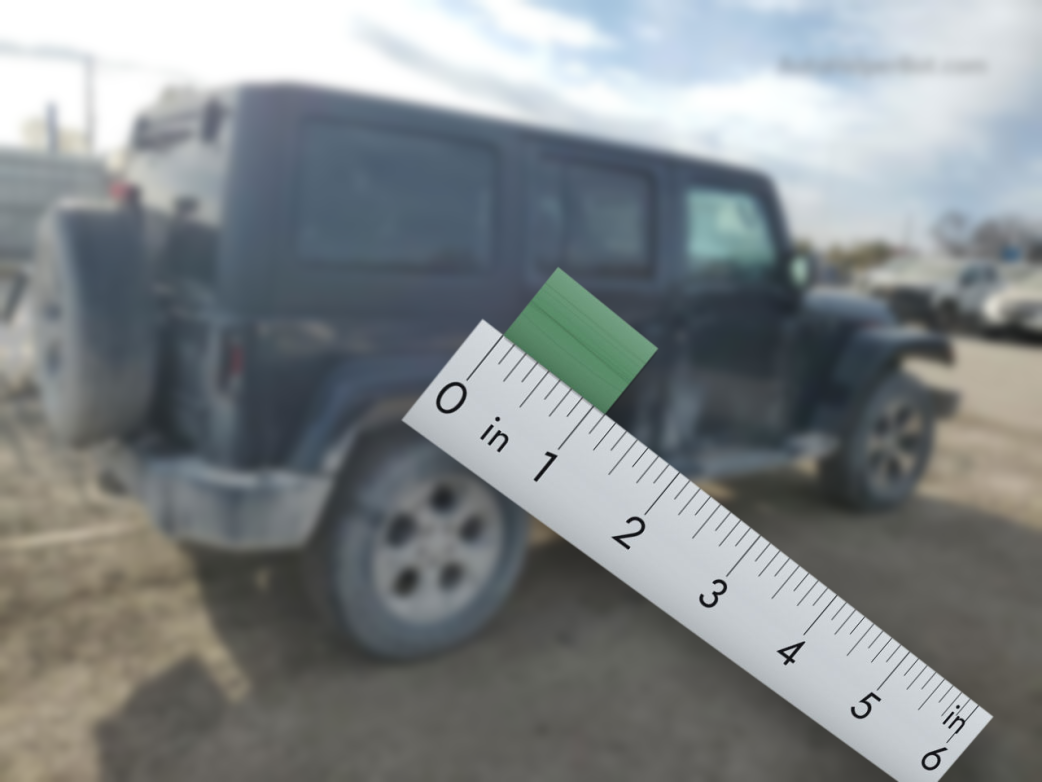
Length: value=1.125 unit=in
